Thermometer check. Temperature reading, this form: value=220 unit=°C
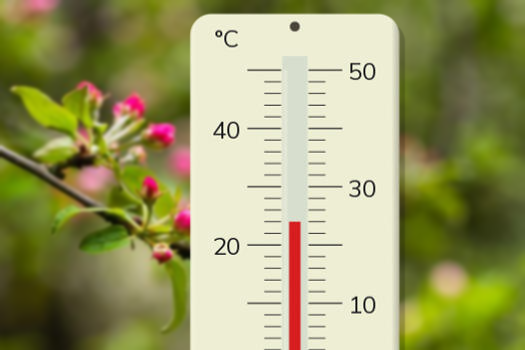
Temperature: value=24 unit=°C
